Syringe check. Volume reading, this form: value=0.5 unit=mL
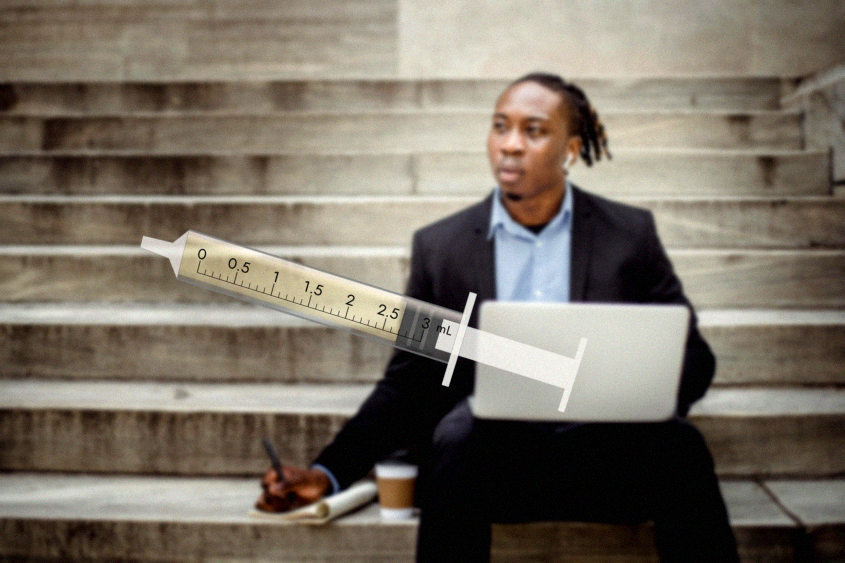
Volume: value=2.7 unit=mL
